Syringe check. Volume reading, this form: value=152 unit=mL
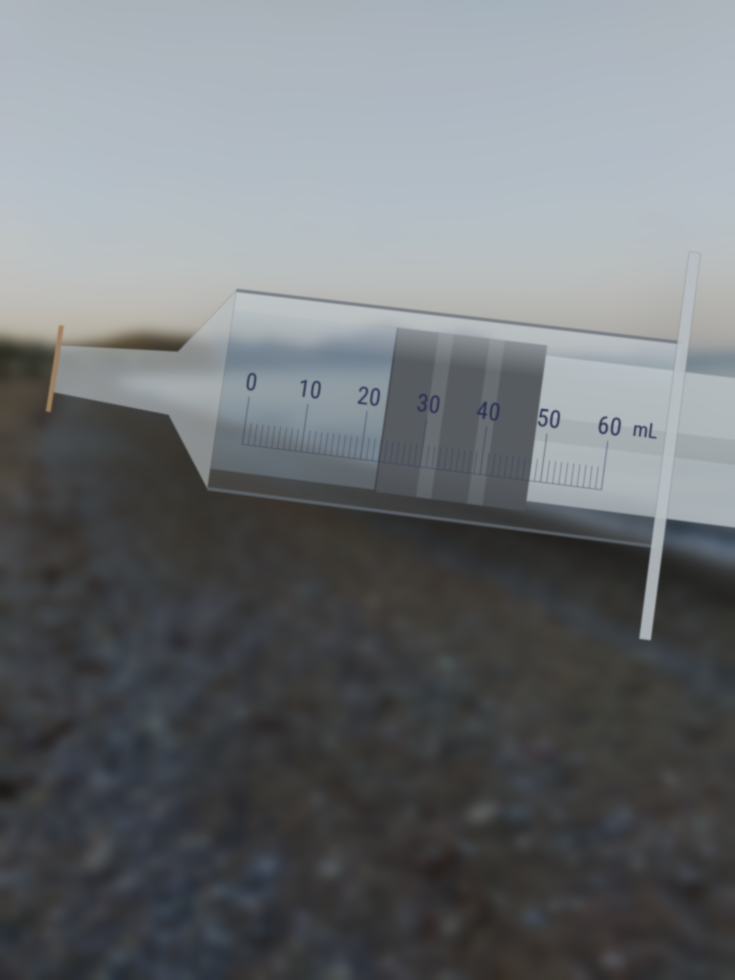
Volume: value=23 unit=mL
